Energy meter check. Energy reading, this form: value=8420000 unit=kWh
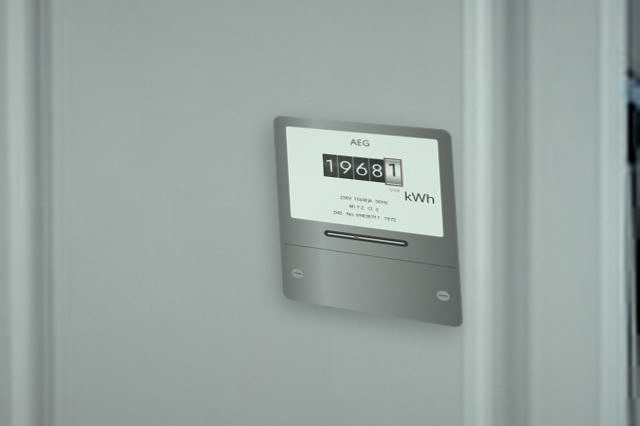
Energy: value=1968.1 unit=kWh
